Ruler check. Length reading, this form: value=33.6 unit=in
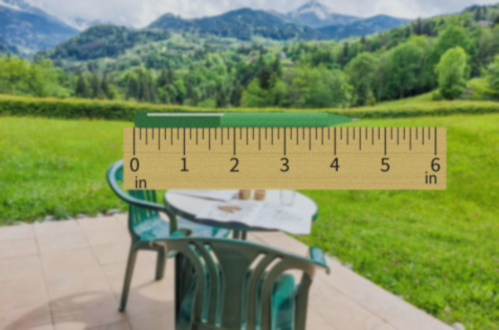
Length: value=4.5 unit=in
